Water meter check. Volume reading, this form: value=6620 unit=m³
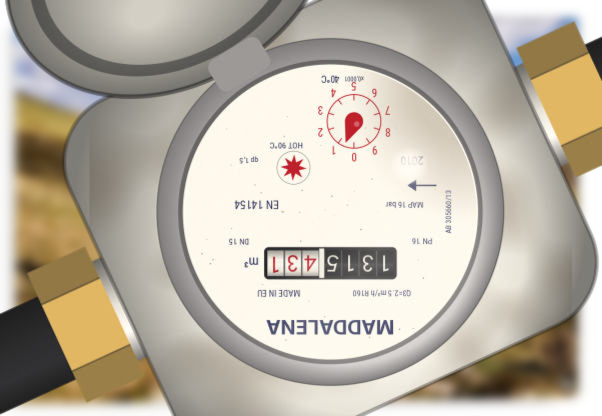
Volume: value=1315.4310 unit=m³
